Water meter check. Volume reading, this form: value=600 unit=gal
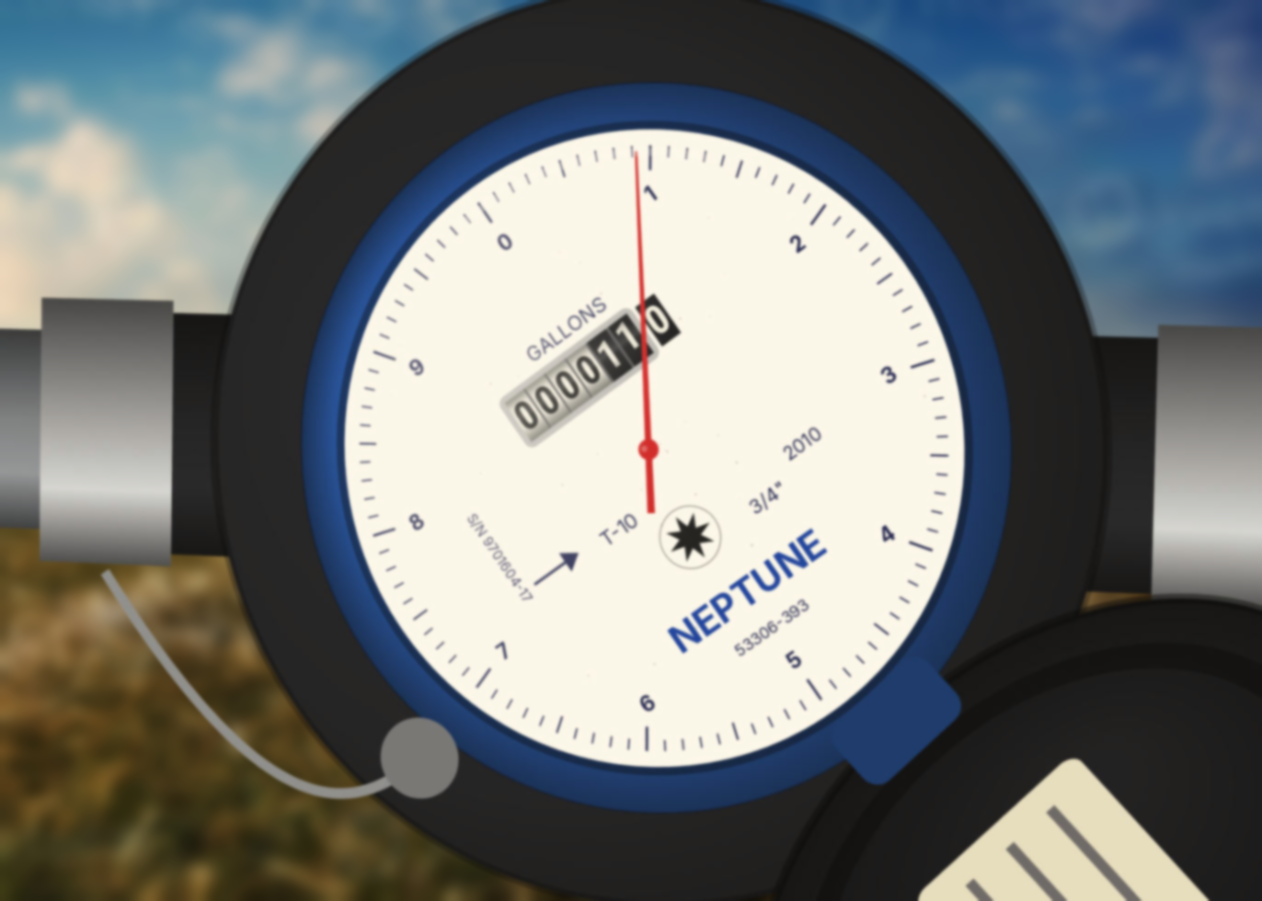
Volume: value=110.9 unit=gal
